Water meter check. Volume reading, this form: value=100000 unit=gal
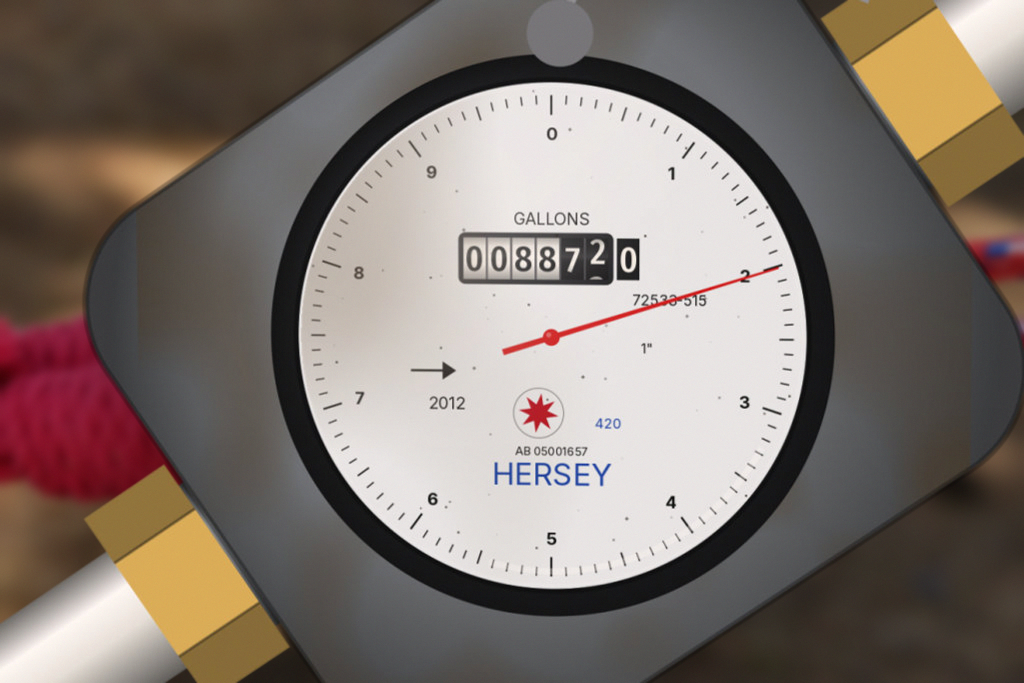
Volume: value=88722.0 unit=gal
